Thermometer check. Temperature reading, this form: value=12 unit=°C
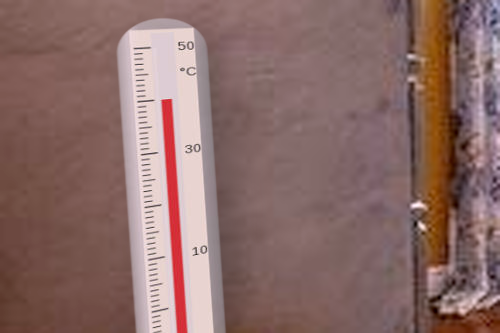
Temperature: value=40 unit=°C
